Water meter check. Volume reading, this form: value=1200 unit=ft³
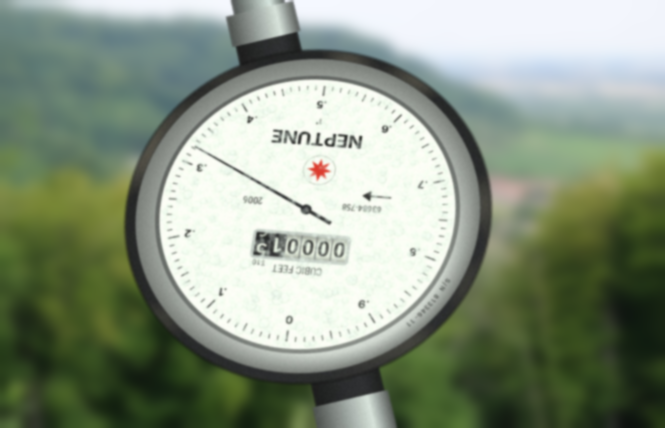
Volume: value=15.32 unit=ft³
